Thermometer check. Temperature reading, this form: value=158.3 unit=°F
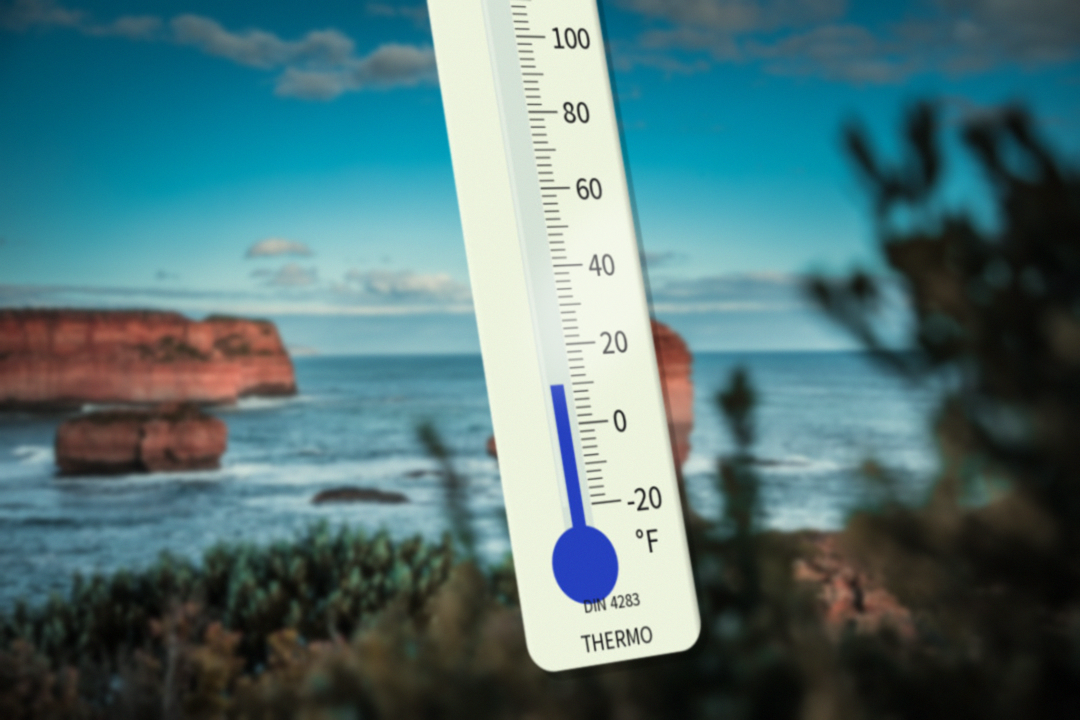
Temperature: value=10 unit=°F
